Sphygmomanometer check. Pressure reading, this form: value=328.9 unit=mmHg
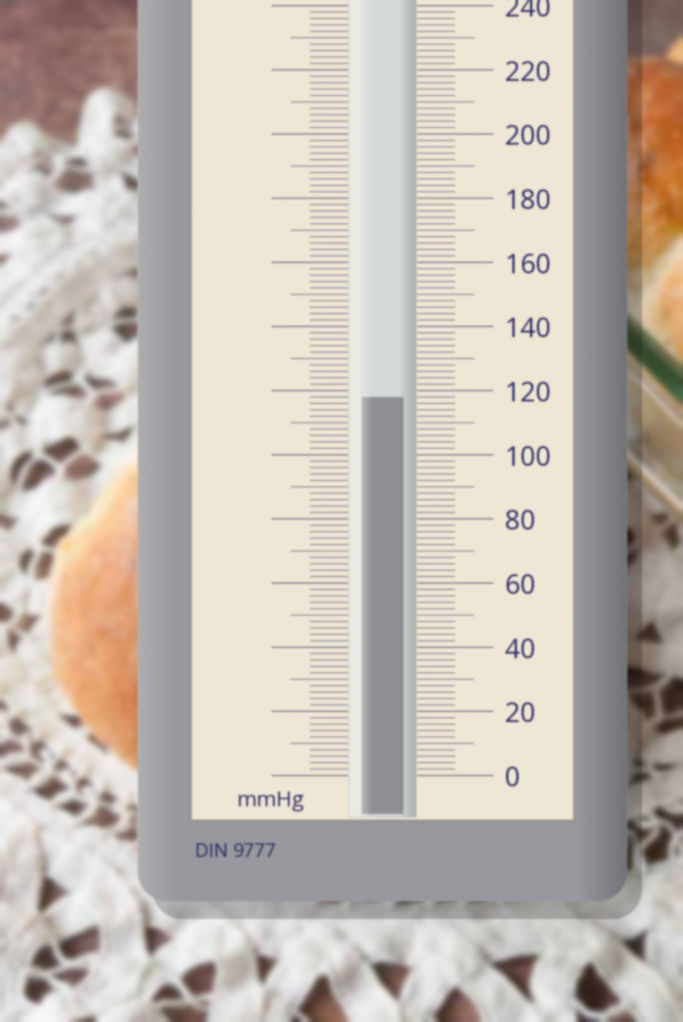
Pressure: value=118 unit=mmHg
